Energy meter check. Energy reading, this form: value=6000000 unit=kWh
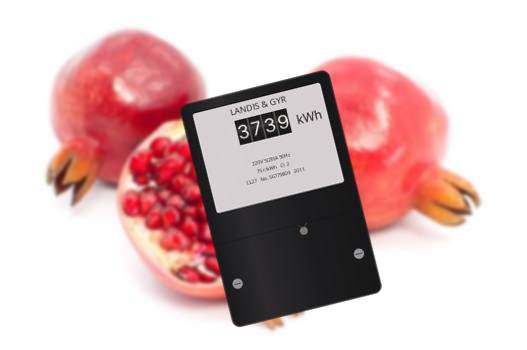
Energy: value=3739 unit=kWh
